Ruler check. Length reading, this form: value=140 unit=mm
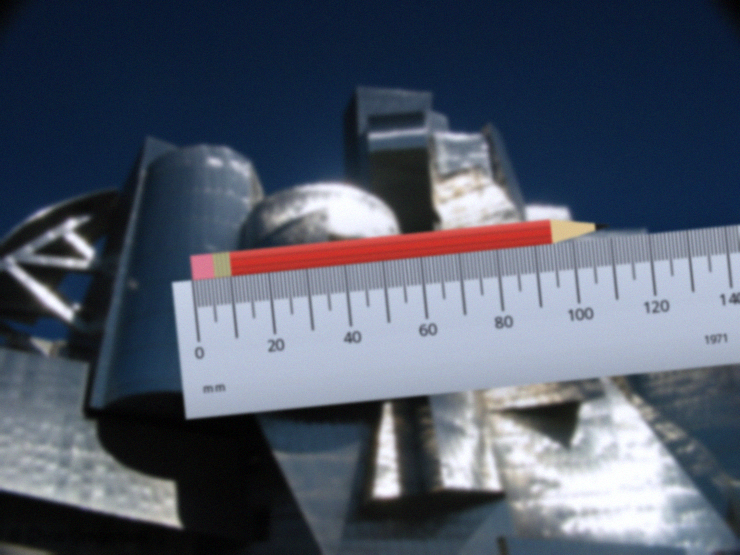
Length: value=110 unit=mm
